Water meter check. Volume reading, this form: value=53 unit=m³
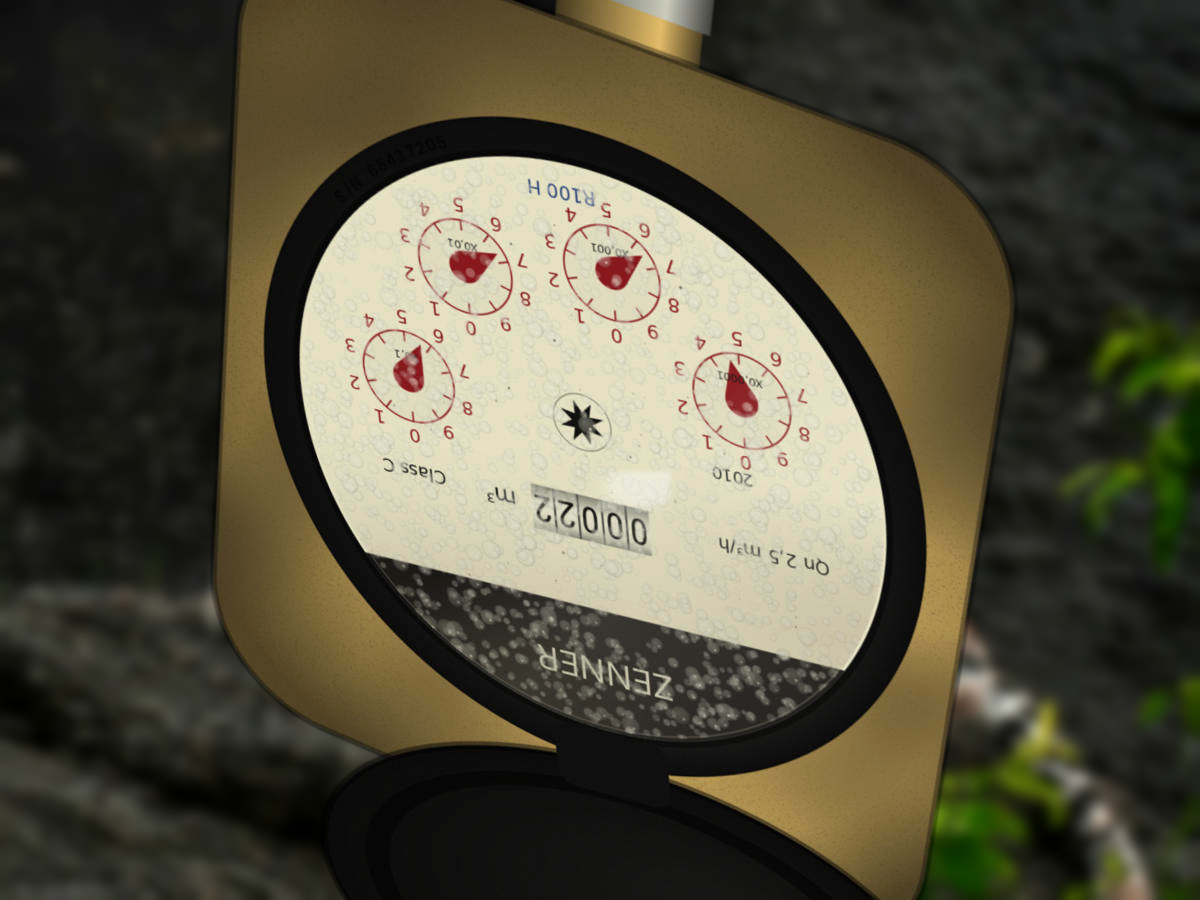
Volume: value=22.5664 unit=m³
